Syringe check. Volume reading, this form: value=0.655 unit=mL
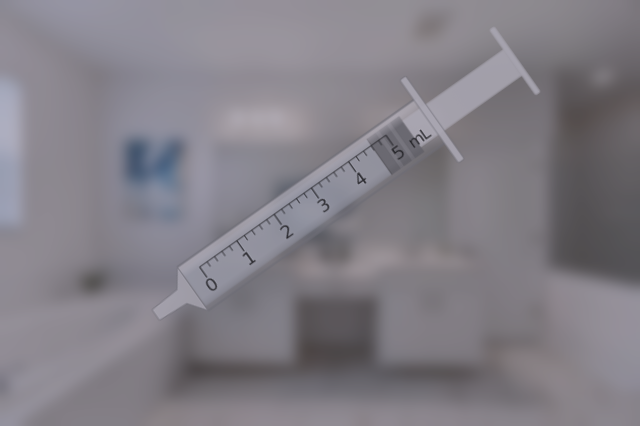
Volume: value=4.6 unit=mL
